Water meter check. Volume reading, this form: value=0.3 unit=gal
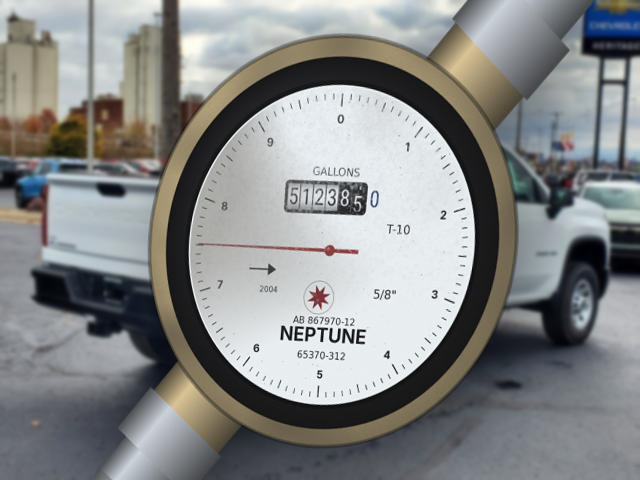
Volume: value=5123847.5 unit=gal
